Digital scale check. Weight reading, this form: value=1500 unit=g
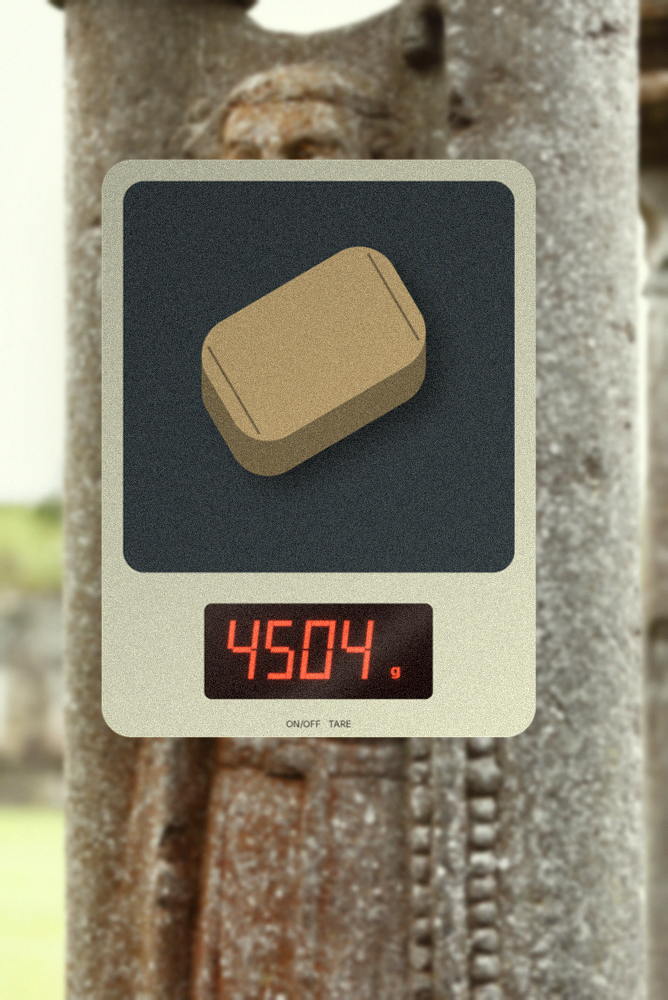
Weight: value=4504 unit=g
